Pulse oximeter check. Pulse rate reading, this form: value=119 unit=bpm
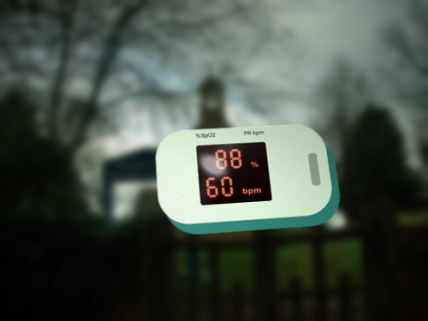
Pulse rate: value=60 unit=bpm
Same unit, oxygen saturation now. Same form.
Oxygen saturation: value=88 unit=%
